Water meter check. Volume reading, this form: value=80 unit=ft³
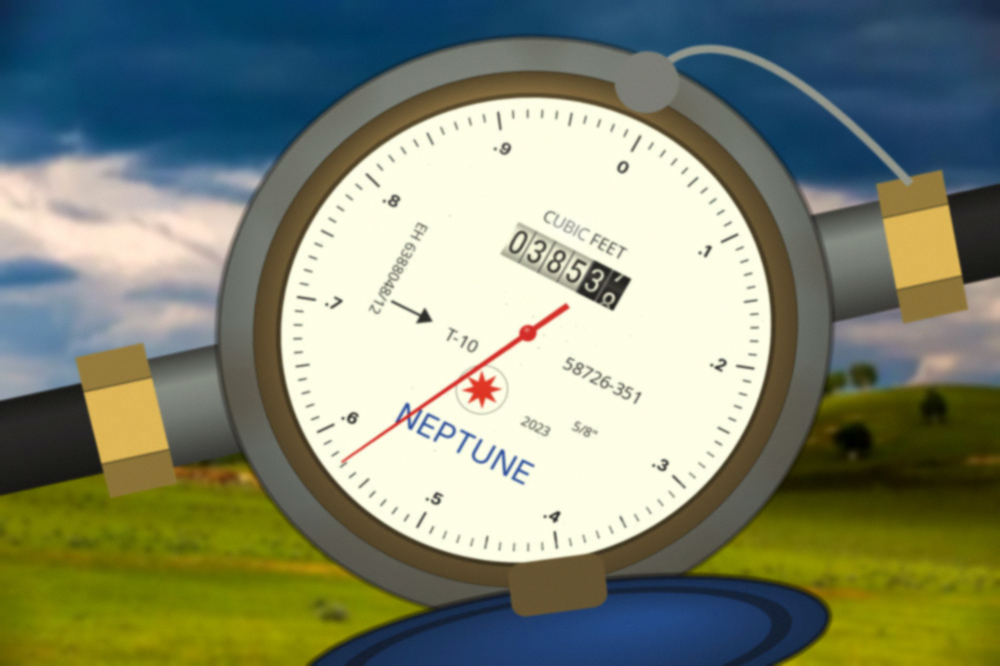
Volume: value=38537.57 unit=ft³
